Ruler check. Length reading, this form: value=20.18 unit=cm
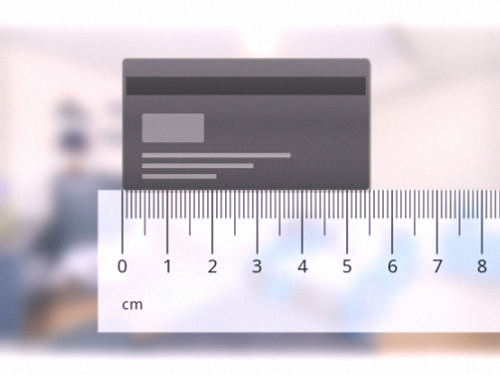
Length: value=5.5 unit=cm
